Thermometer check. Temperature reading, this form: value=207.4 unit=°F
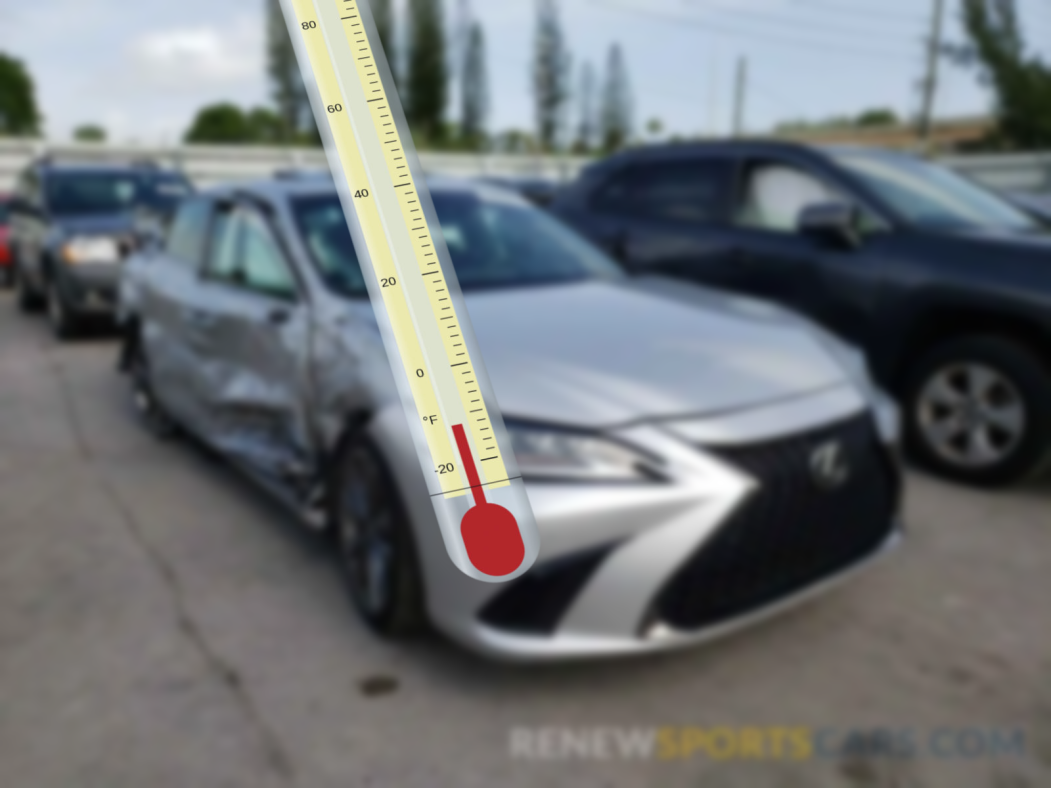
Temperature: value=-12 unit=°F
